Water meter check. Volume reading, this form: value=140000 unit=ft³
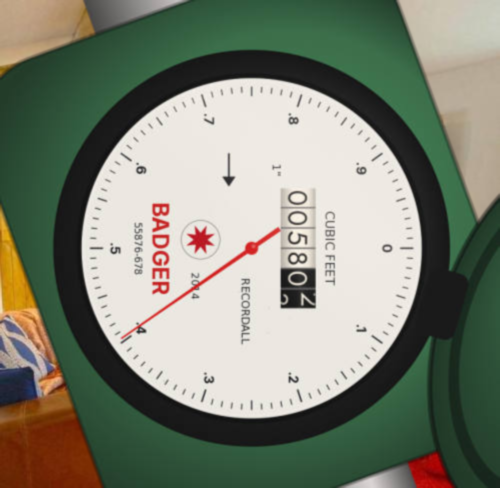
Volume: value=5802.40 unit=ft³
